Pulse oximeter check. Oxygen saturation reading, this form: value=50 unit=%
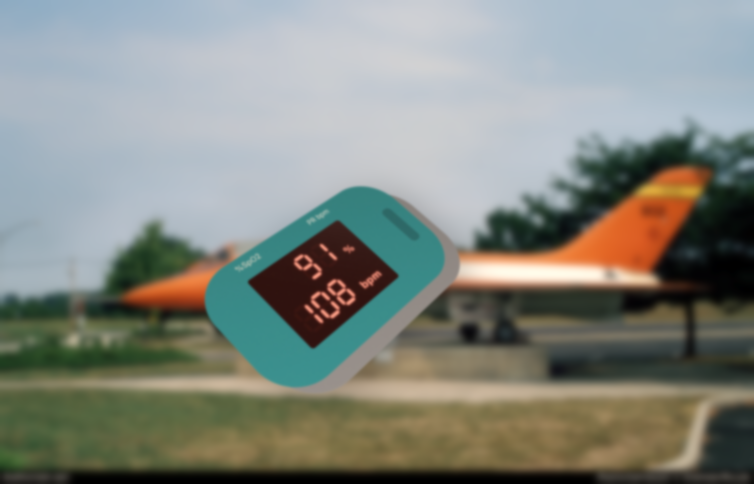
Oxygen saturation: value=91 unit=%
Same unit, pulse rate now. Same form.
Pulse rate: value=108 unit=bpm
